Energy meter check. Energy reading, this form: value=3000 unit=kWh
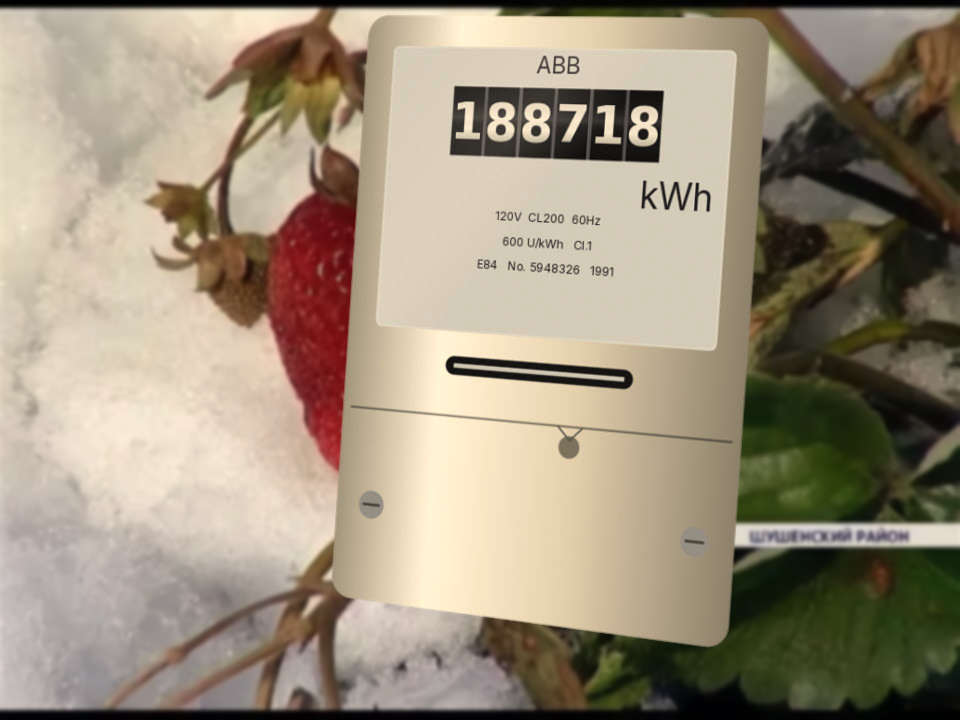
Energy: value=188718 unit=kWh
